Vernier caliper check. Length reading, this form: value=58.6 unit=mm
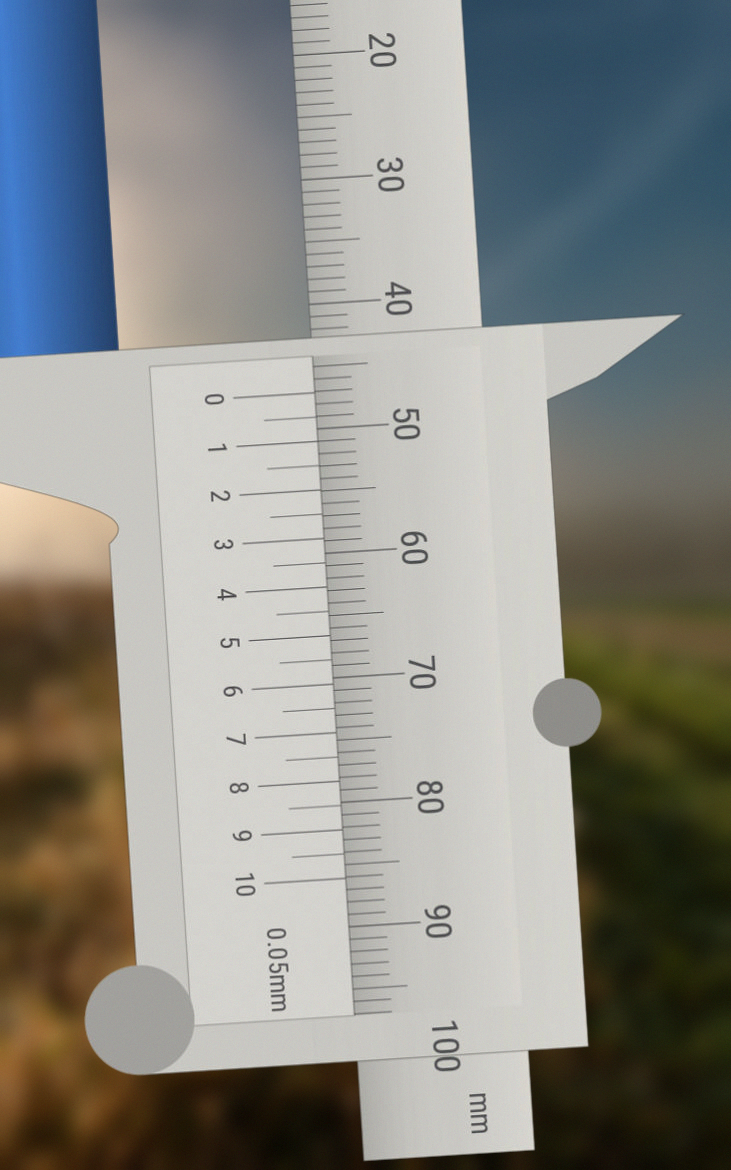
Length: value=47.1 unit=mm
